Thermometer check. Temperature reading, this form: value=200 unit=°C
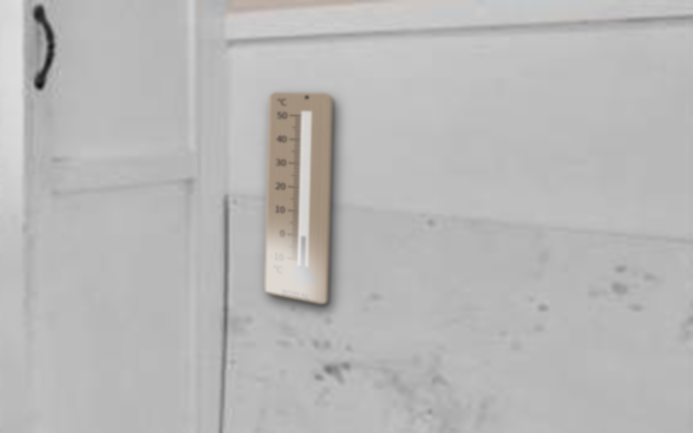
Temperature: value=0 unit=°C
